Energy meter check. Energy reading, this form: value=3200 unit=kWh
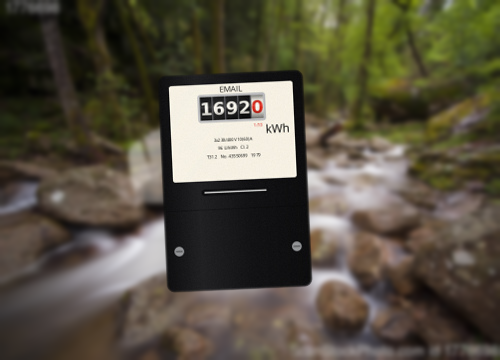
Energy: value=1692.0 unit=kWh
